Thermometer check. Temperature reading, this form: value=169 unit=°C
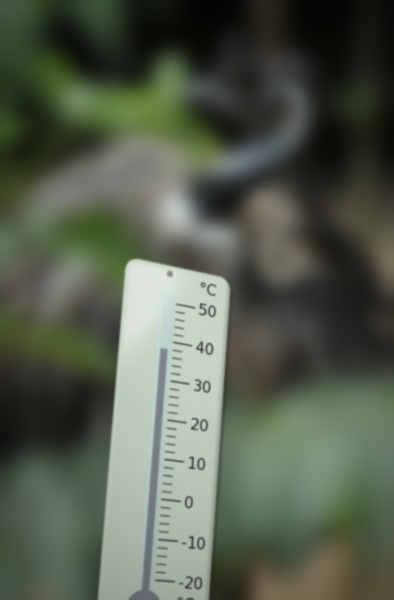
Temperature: value=38 unit=°C
